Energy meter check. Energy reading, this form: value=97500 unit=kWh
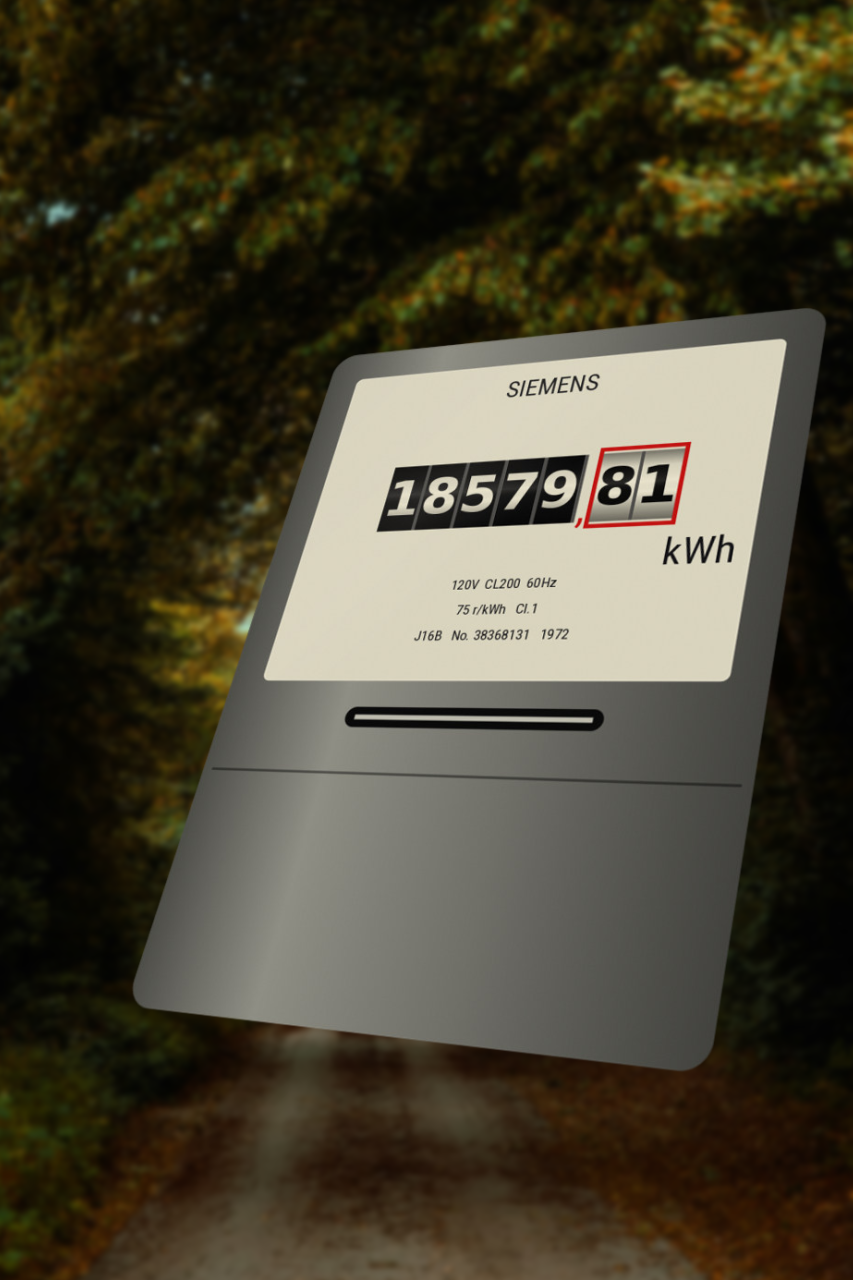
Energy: value=18579.81 unit=kWh
